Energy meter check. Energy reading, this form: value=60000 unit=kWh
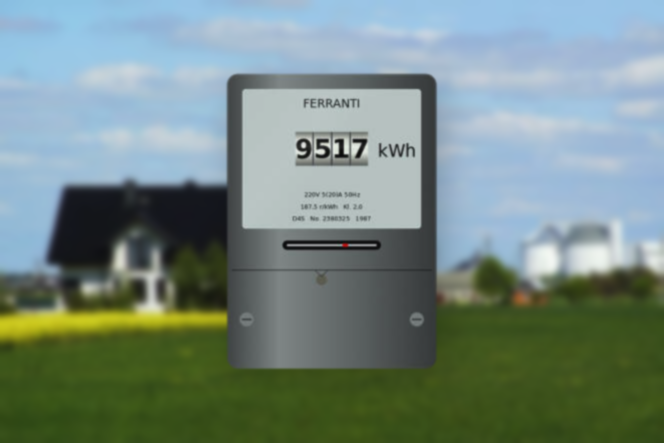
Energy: value=9517 unit=kWh
